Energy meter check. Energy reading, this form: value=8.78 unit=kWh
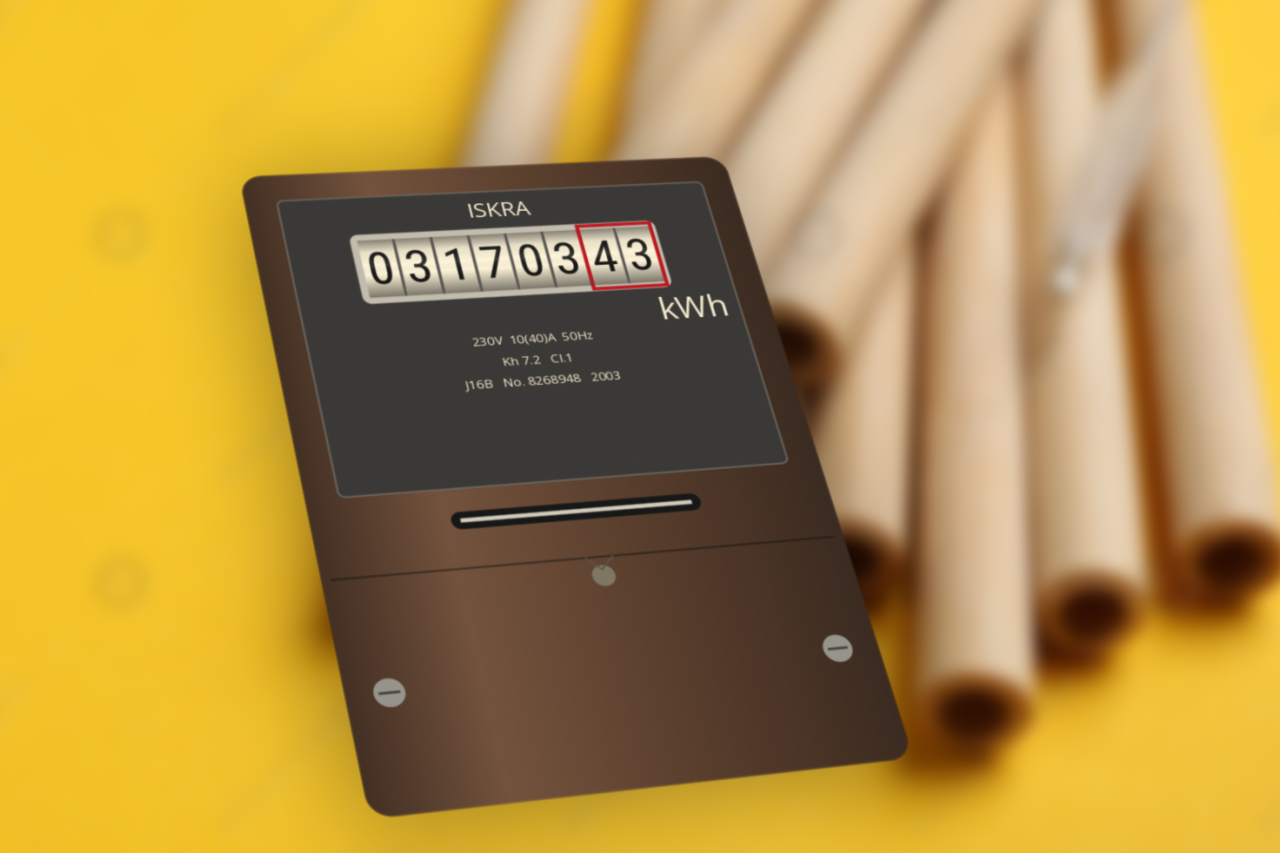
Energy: value=31703.43 unit=kWh
